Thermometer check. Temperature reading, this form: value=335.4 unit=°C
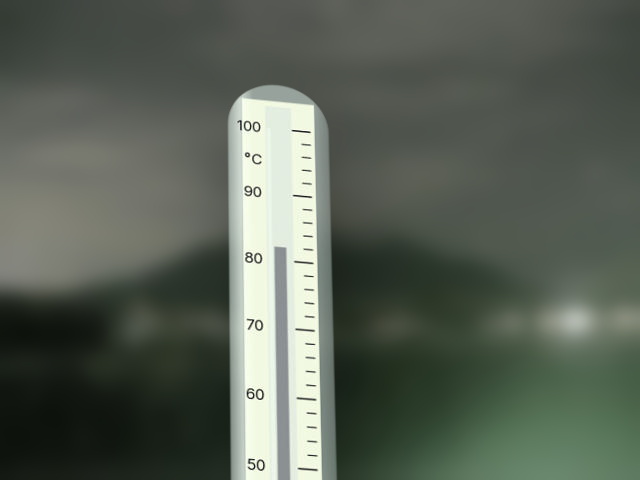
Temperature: value=82 unit=°C
